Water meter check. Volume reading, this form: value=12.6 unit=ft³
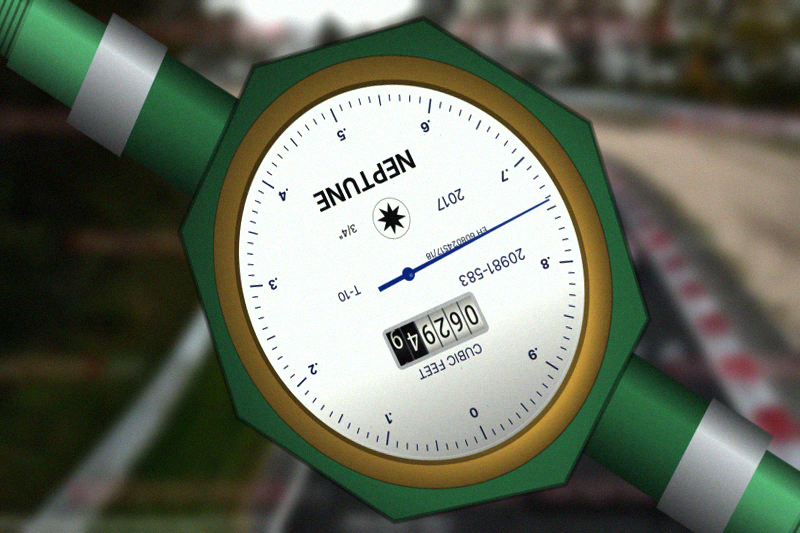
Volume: value=62948.74 unit=ft³
